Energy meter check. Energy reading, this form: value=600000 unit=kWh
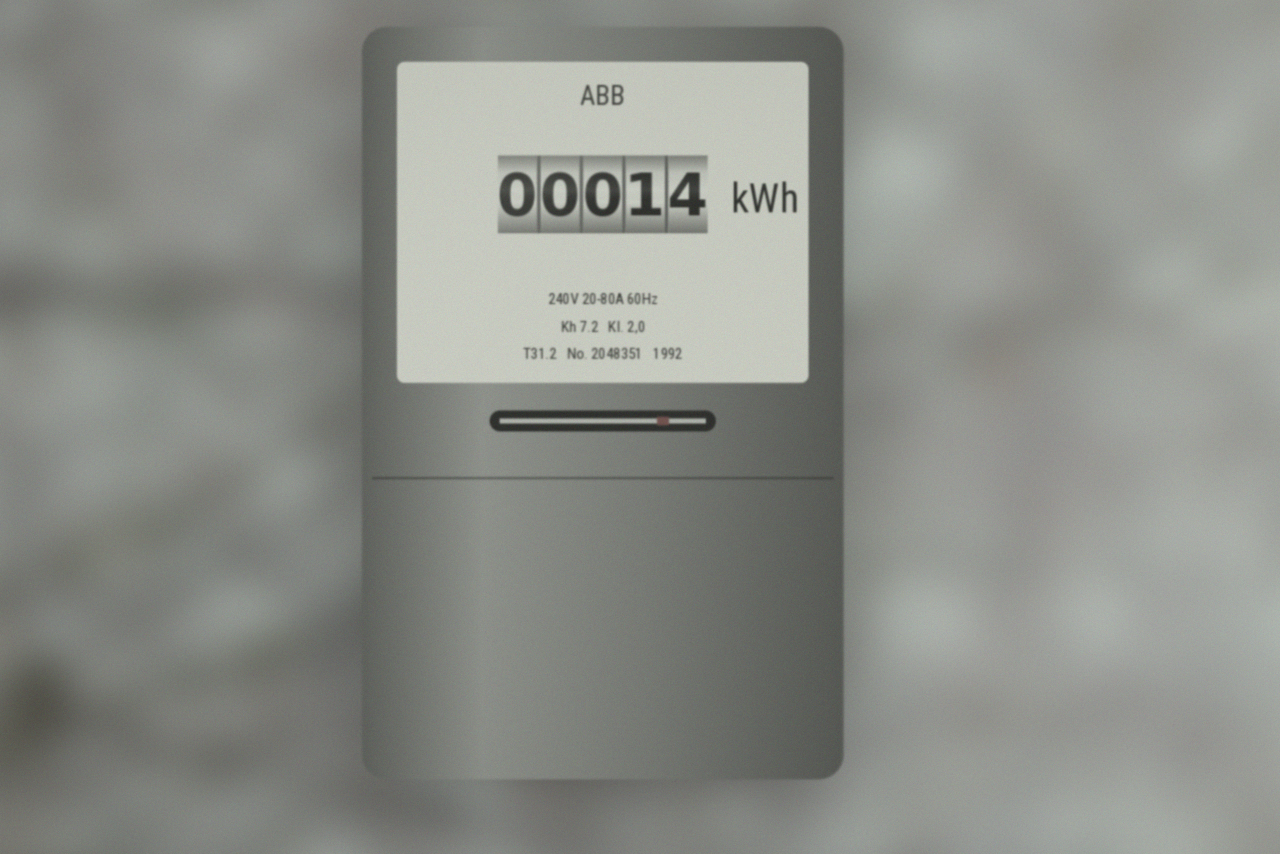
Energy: value=14 unit=kWh
